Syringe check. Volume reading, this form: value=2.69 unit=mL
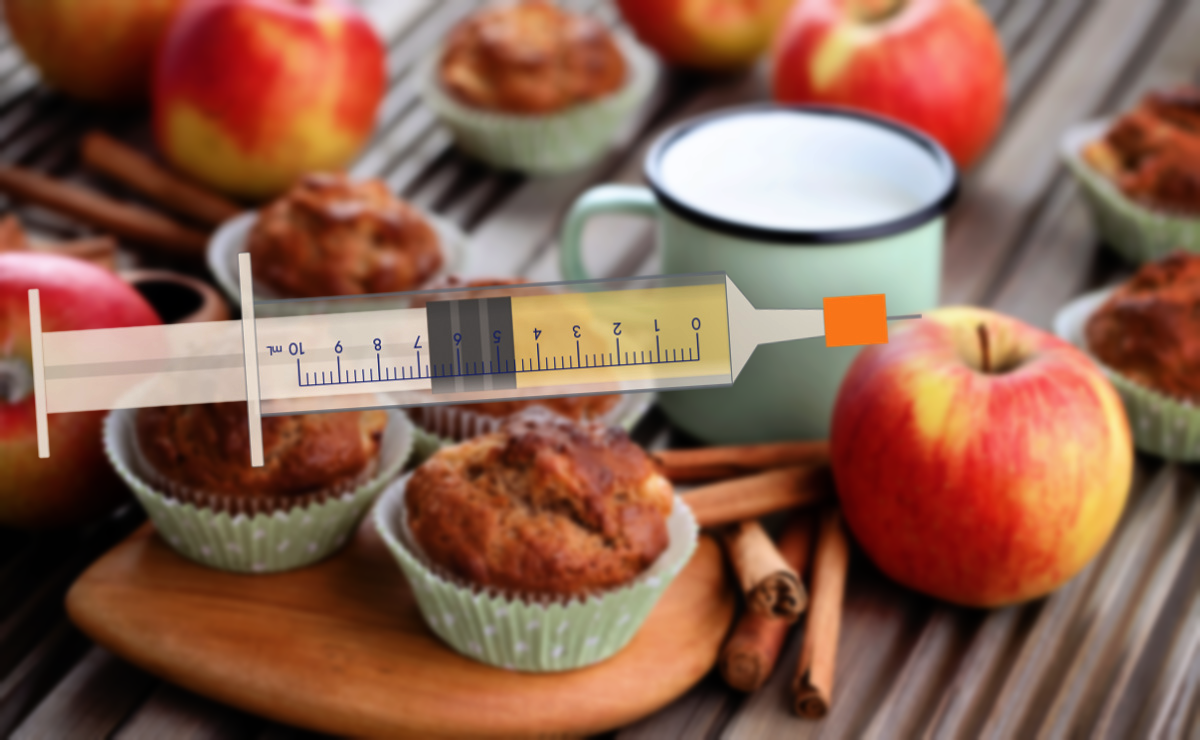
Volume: value=4.6 unit=mL
